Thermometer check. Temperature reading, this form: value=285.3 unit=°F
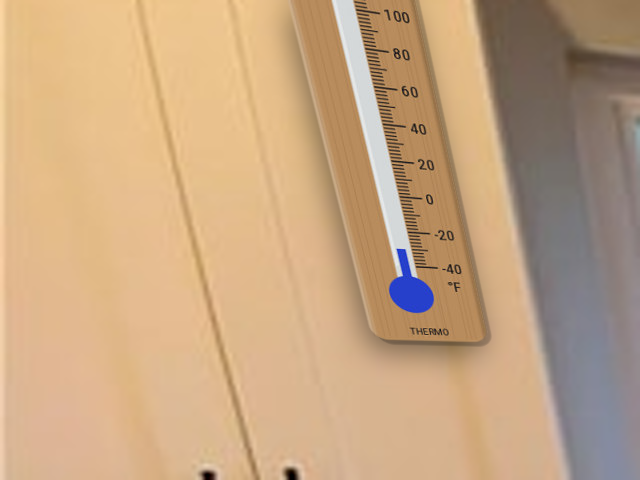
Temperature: value=-30 unit=°F
